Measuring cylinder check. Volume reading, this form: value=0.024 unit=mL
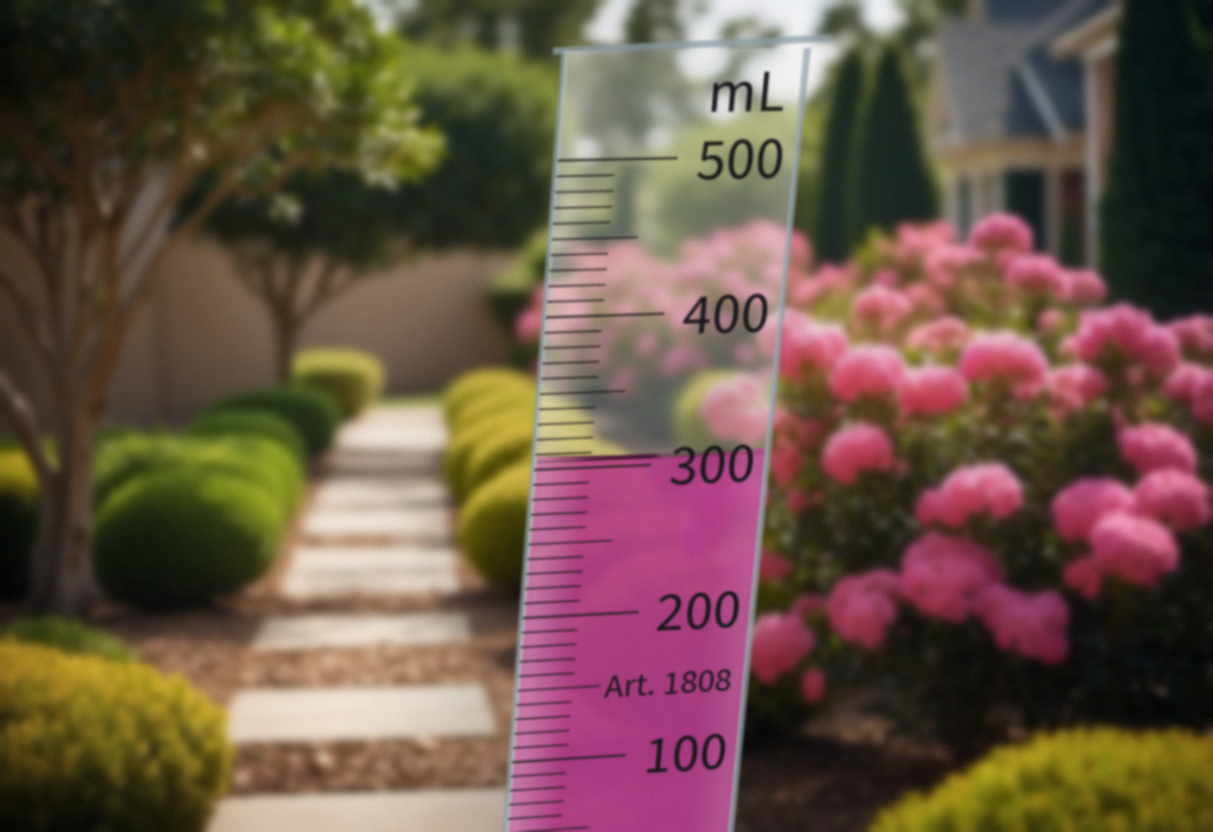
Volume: value=305 unit=mL
